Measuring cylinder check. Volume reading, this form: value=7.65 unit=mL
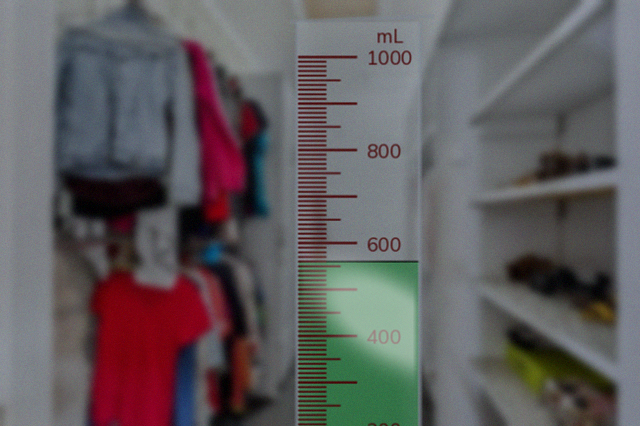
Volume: value=560 unit=mL
